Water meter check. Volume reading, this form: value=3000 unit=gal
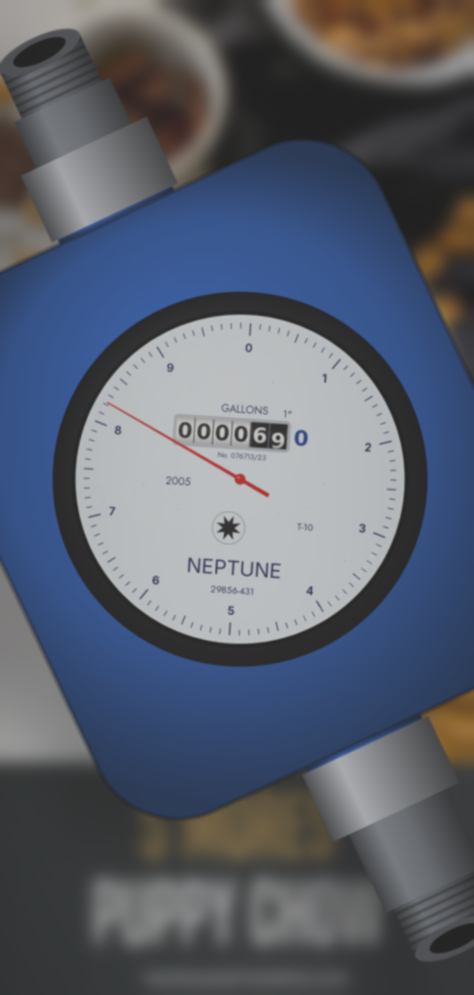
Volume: value=688.2 unit=gal
